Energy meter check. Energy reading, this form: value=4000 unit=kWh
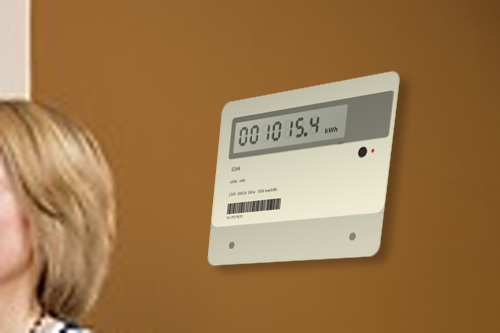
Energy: value=1015.4 unit=kWh
